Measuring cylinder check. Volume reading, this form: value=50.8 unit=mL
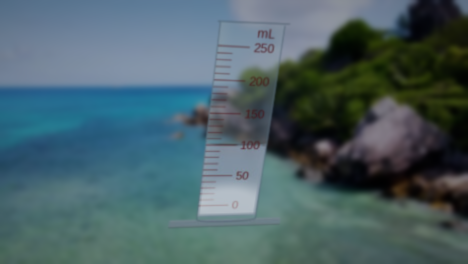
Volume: value=100 unit=mL
